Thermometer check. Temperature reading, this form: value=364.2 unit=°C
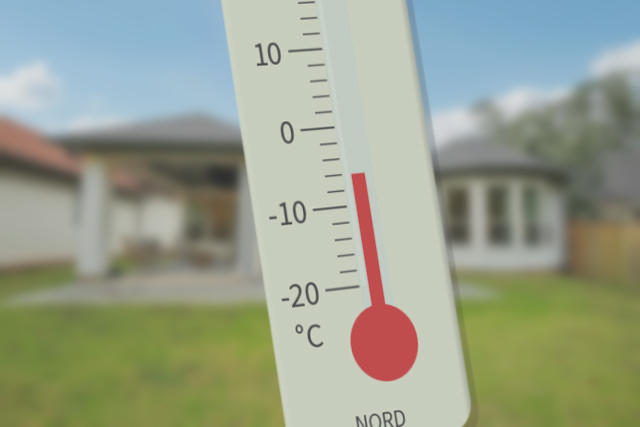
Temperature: value=-6 unit=°C
